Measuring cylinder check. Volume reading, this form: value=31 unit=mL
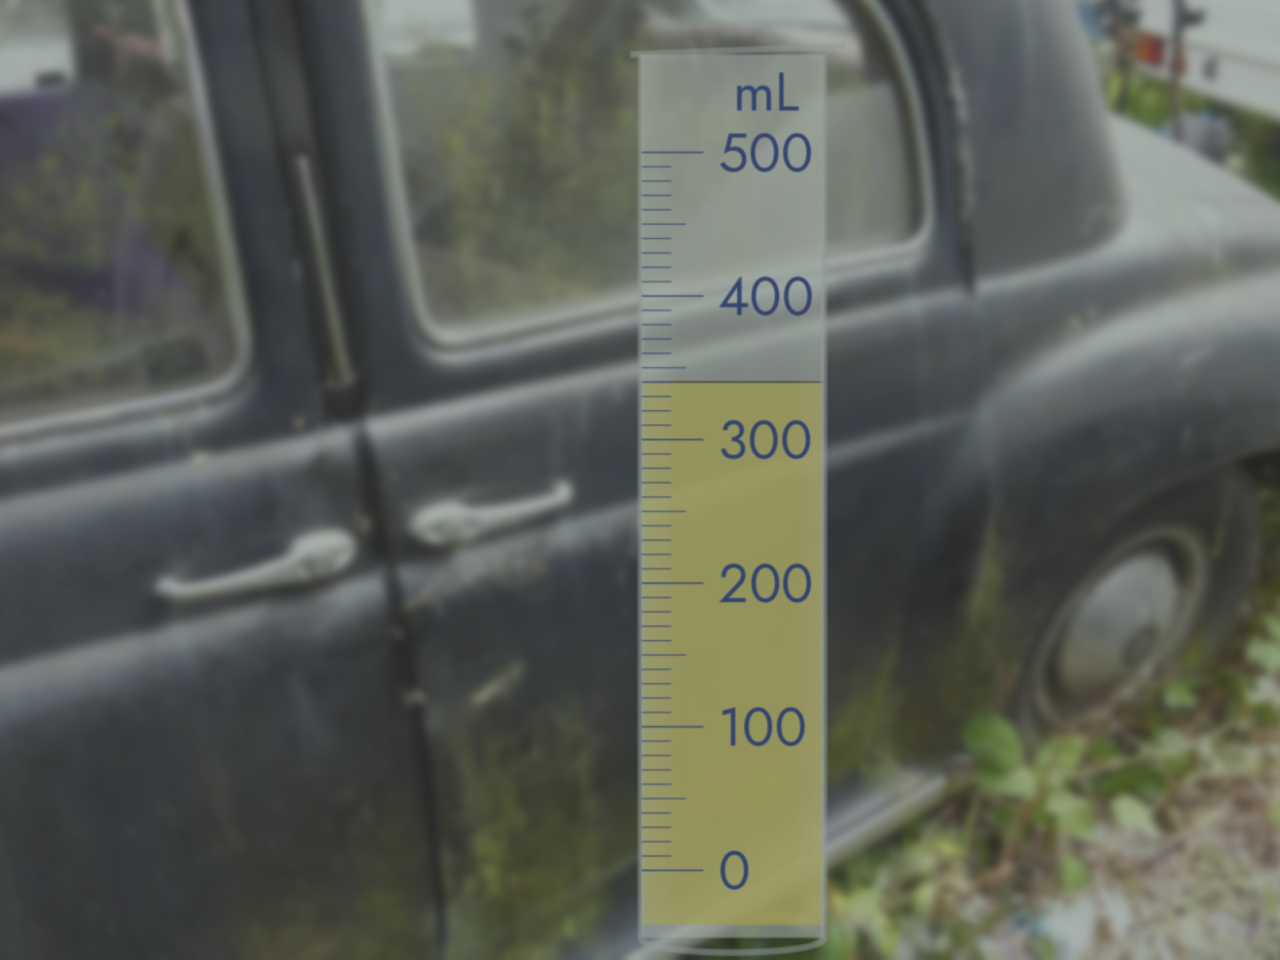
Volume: value=340 unit=mL
